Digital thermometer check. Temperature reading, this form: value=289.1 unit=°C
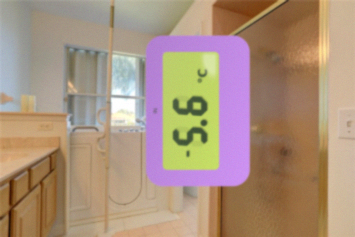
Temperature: value=-5.6 unit=°C
